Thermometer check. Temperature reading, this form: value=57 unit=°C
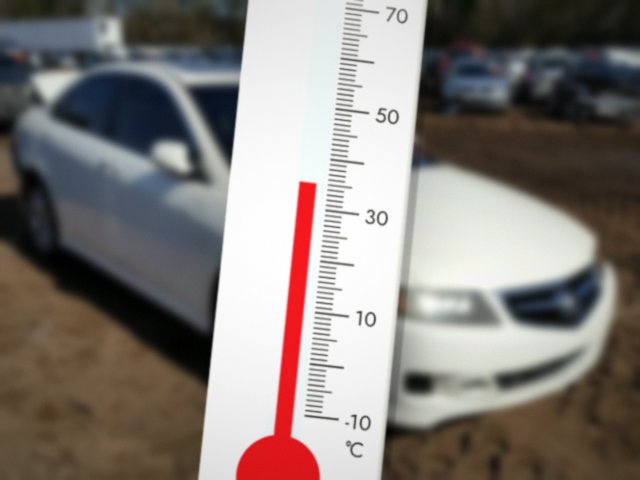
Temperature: value=35 unit=°C
